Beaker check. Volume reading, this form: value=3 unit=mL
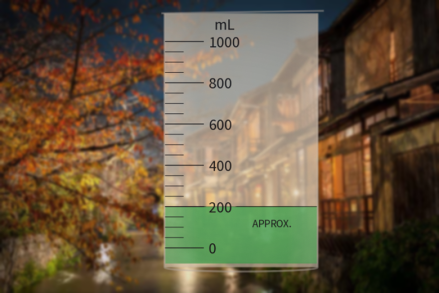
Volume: value=200 unit=mL
